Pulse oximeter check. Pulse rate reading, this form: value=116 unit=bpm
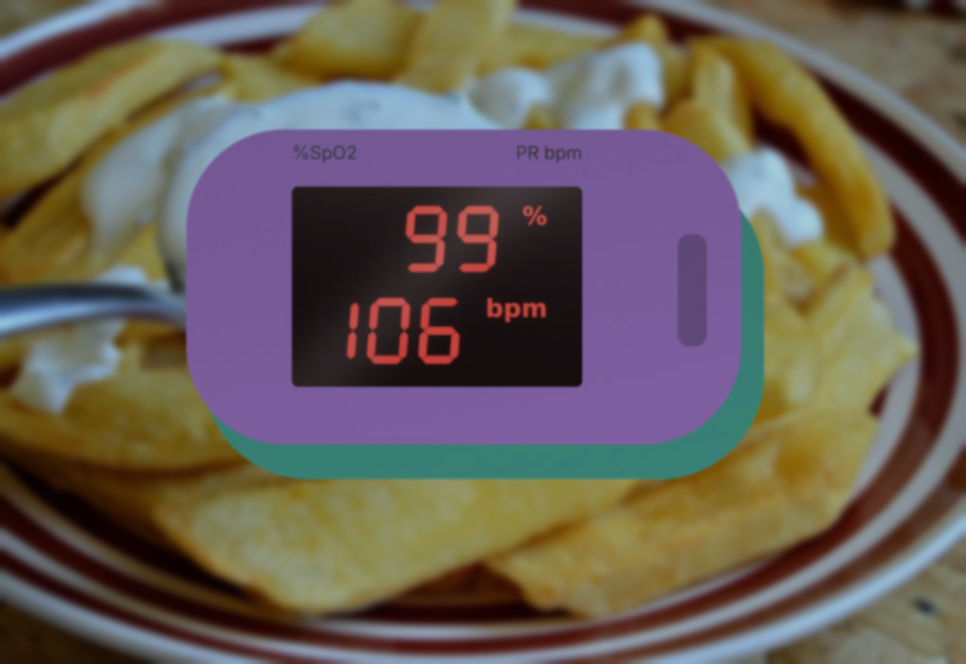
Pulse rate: value=106 unit=bpm
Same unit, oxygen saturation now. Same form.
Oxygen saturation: value=99 unit=%
